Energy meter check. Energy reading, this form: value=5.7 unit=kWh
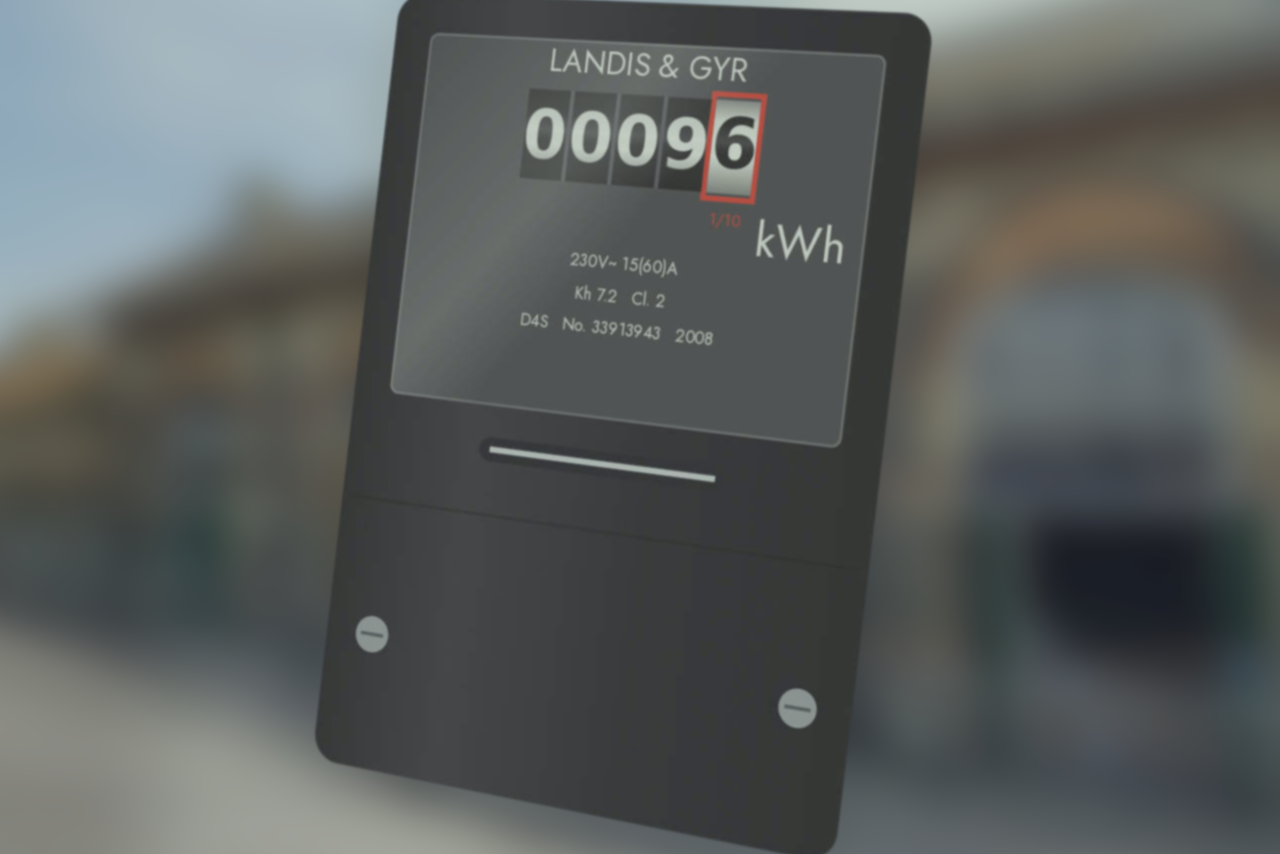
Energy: value=9.6 unit=kWh
